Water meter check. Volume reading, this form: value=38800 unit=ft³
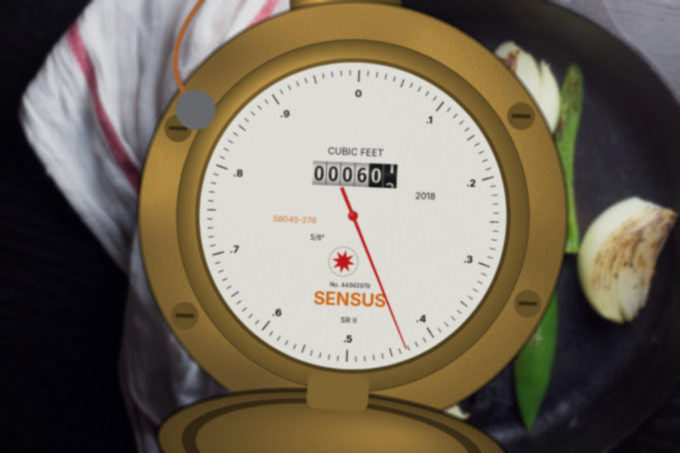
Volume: value=601.43 unit=ft³
